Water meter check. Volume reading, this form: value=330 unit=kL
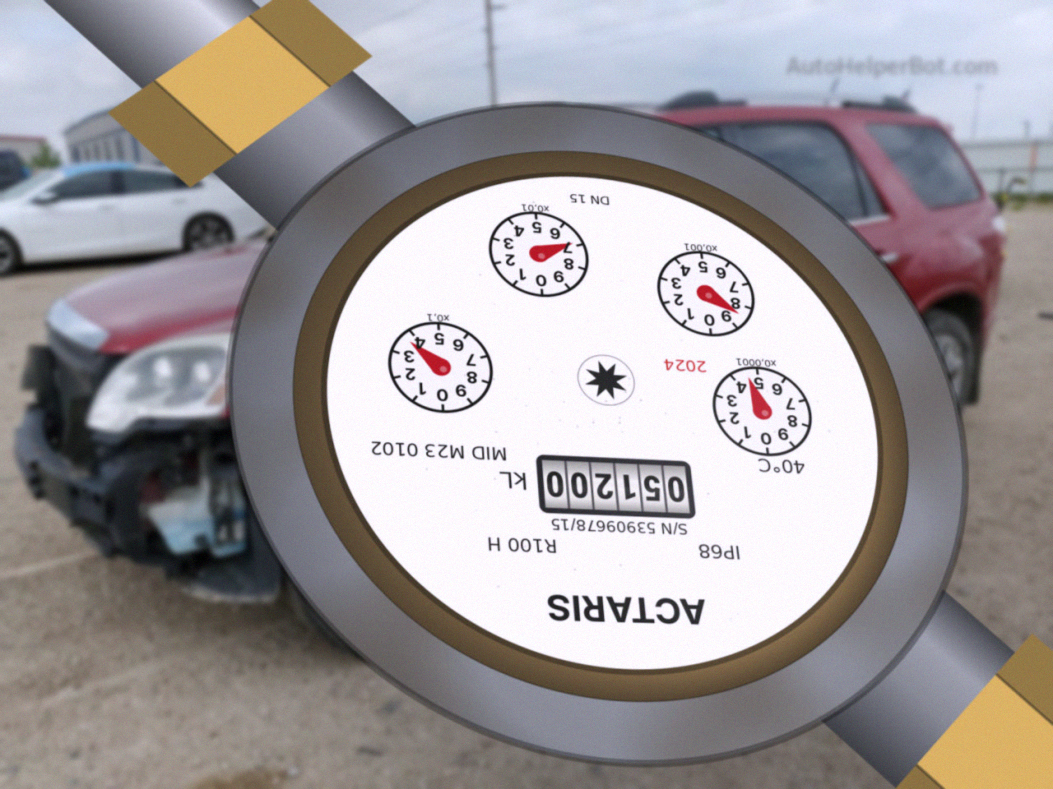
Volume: value=51200.3684 unit=kL
